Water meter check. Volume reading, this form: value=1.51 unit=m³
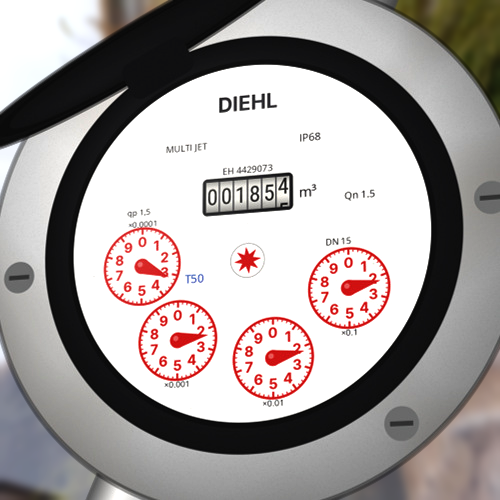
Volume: value=1854.2223 unit=m³
